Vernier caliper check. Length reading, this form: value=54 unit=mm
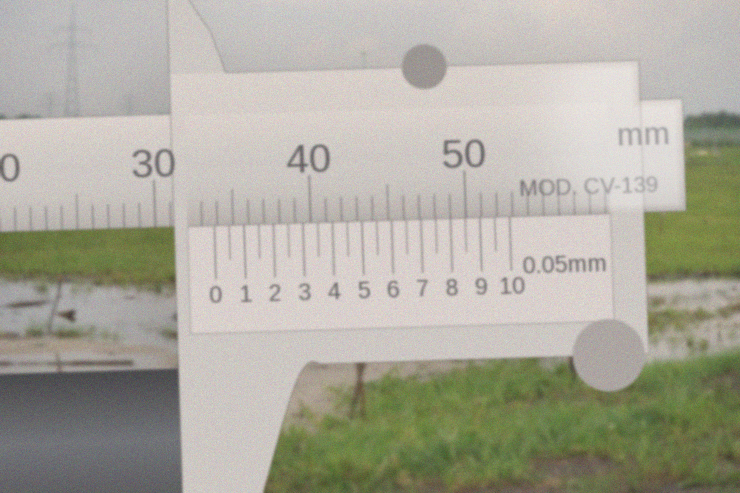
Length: value=33.8 unit=mm
